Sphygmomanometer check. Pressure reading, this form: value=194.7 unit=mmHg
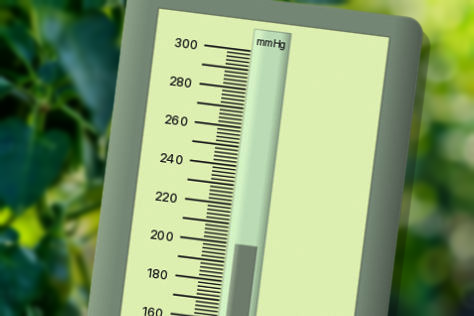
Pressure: value=200 unit=mmHg
